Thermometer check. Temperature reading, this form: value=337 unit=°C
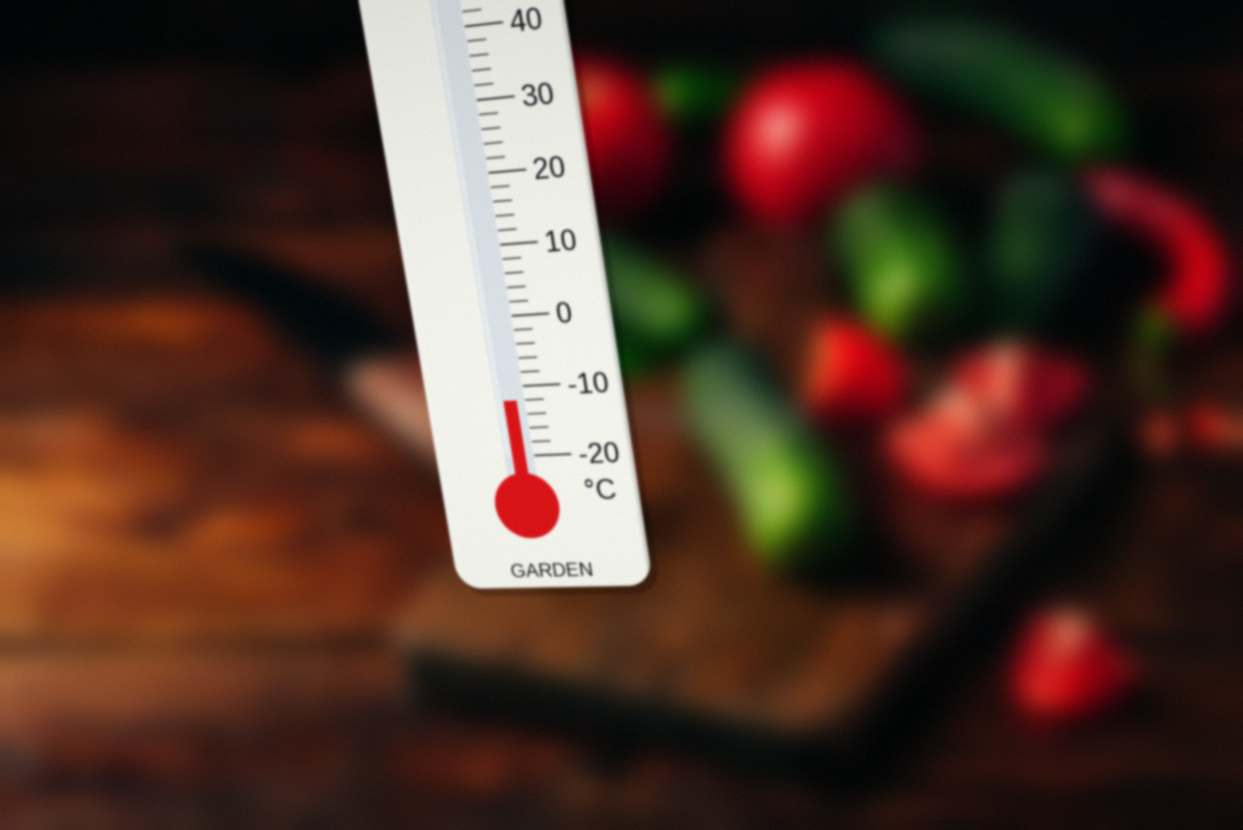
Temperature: value=-12 unit=°C
